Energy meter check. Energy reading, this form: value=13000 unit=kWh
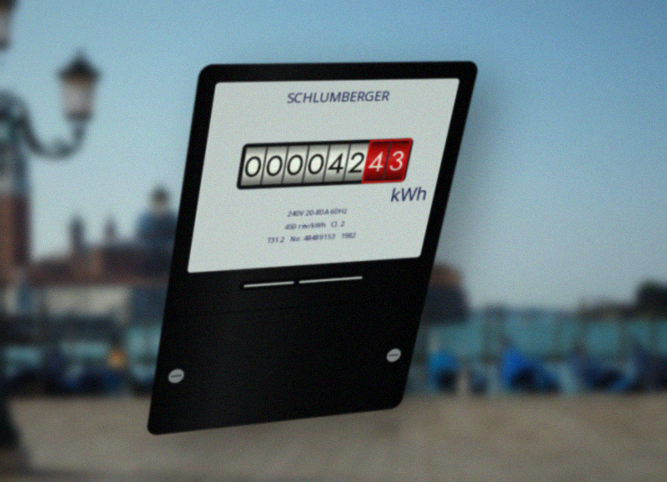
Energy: value=42.43 unit=kWh
